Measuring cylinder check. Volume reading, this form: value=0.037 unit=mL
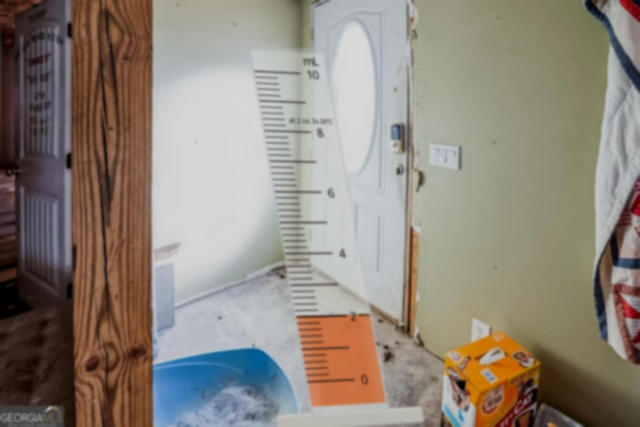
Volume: value=2 unit=mL
